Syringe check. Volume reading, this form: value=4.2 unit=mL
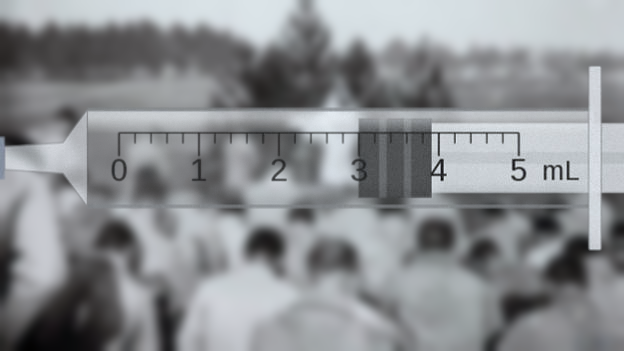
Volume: value=3 unit=mL
